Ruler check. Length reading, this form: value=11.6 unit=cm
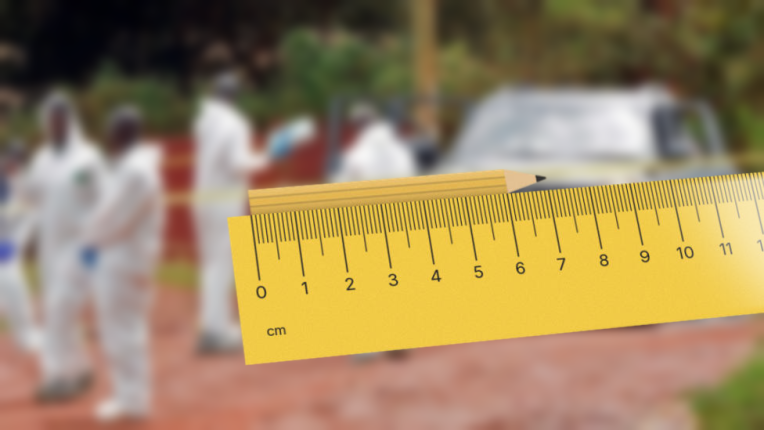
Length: value=7 unit=cm
